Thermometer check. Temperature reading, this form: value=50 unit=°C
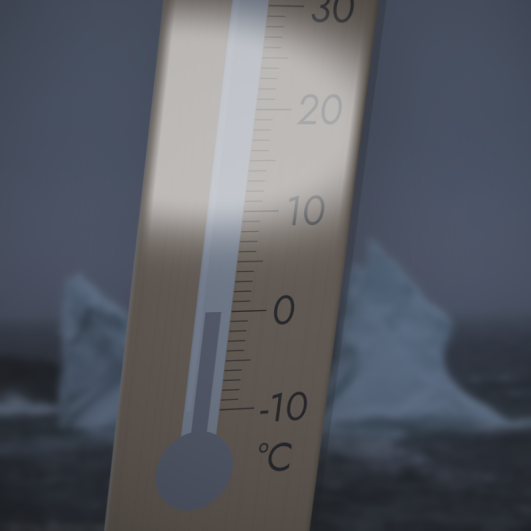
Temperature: value=0 unit=°C
